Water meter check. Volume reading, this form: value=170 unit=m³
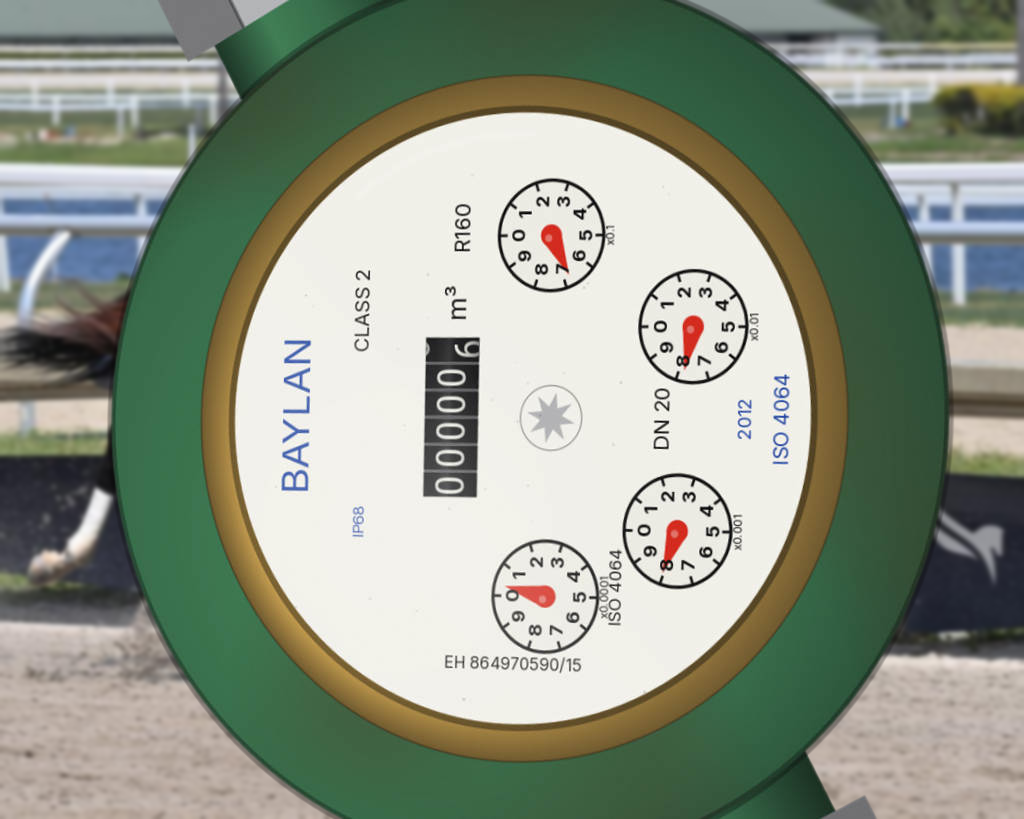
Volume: value=5.6780 unit=m³
